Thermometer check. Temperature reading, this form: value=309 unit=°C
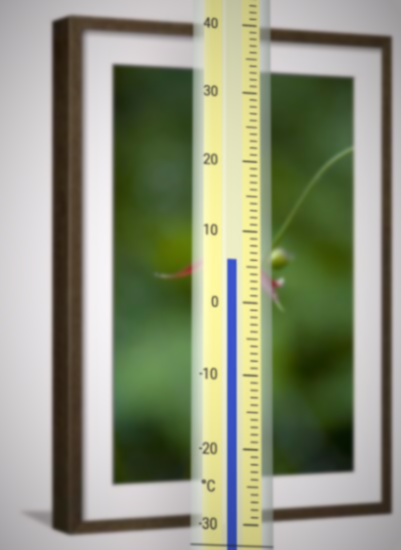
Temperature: value=6 unit=°C
